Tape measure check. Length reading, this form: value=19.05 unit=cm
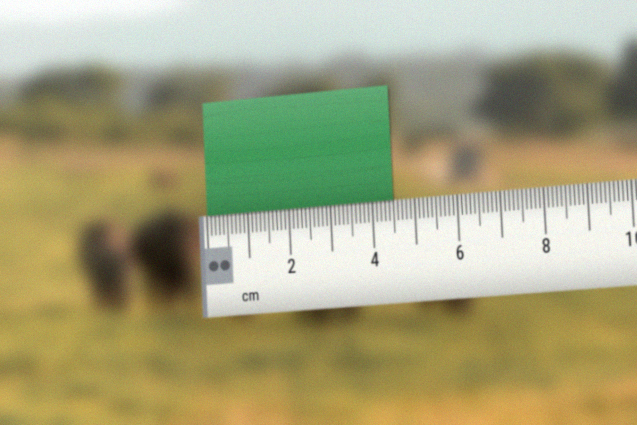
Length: value=4.5 unit=cm
